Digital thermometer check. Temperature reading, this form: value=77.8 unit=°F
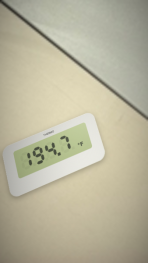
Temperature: value=194.7 unit=°F
